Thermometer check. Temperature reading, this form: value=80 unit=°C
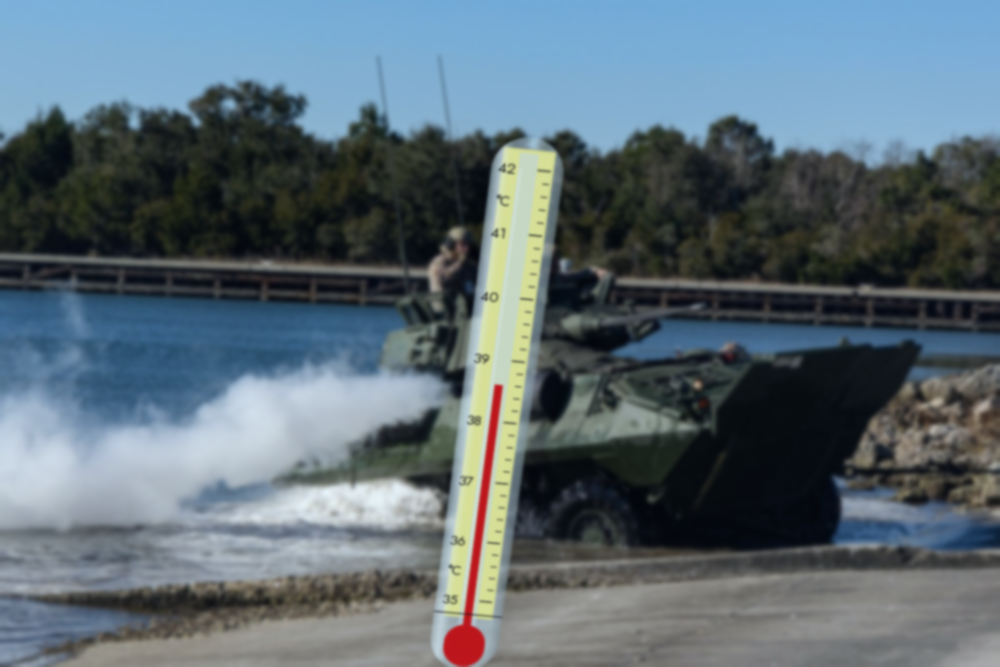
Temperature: value=38.6 unit=°C
